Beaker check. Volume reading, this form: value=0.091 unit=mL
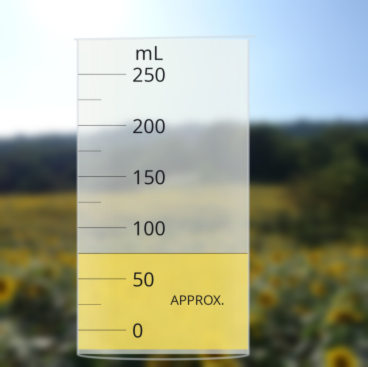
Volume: value=75 unit=mL
